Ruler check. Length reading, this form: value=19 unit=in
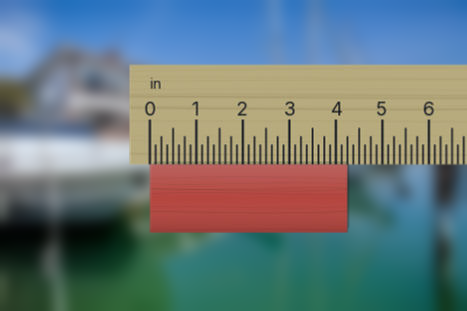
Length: value=4.25 unit=in
